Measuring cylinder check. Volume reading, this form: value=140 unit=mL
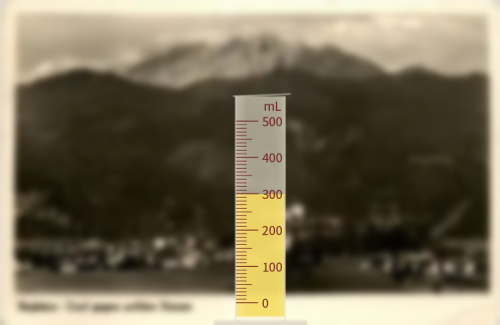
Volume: value=300 unit=mL
